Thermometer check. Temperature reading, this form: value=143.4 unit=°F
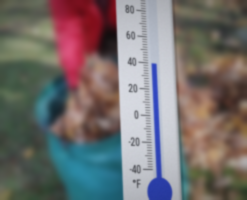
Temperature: value=40 unit=°F
